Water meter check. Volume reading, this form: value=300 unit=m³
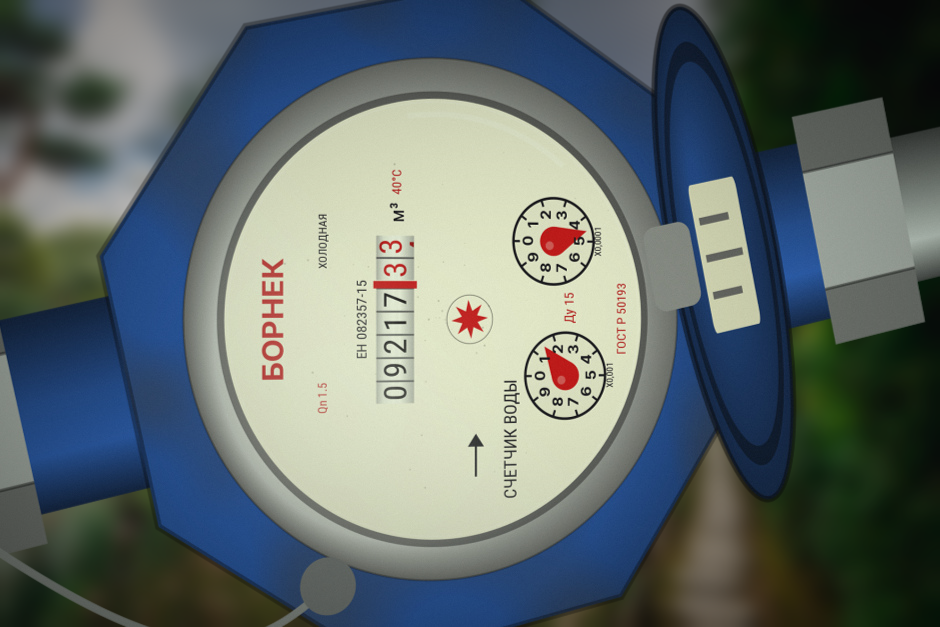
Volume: value=9217.3314 unit=m³
